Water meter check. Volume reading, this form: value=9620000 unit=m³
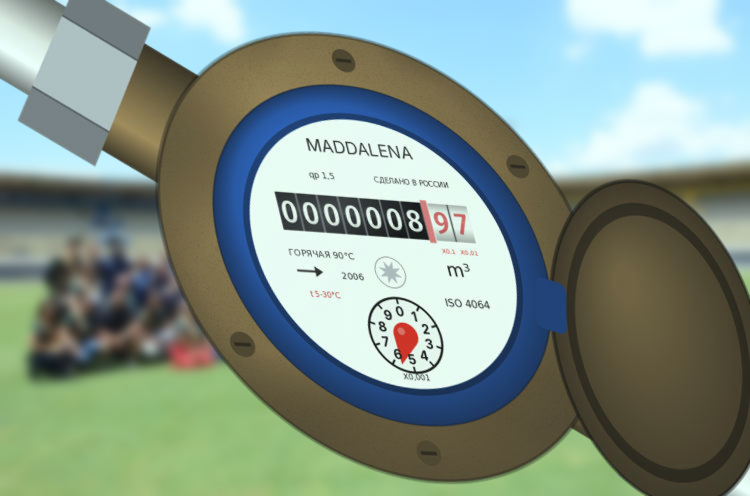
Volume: value=8.975 unit=m³
